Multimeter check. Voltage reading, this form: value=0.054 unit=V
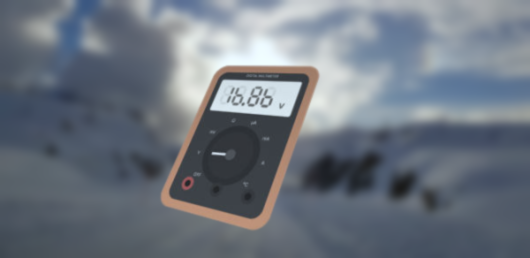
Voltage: value=16.86 unit=V
